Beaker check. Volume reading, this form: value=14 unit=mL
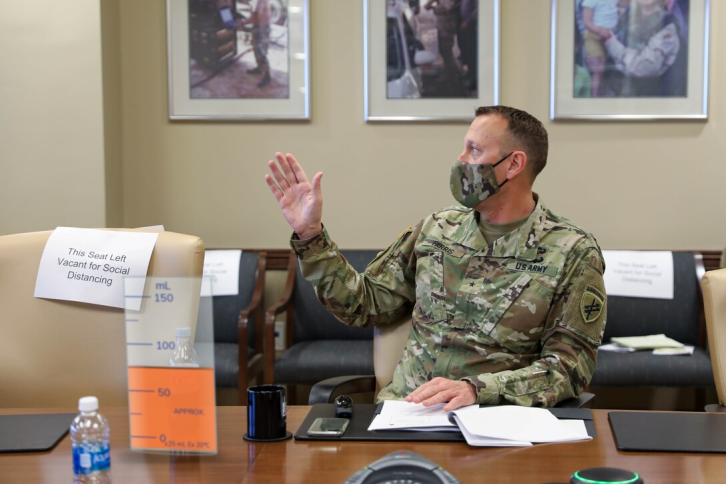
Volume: value=75 unit=mL
